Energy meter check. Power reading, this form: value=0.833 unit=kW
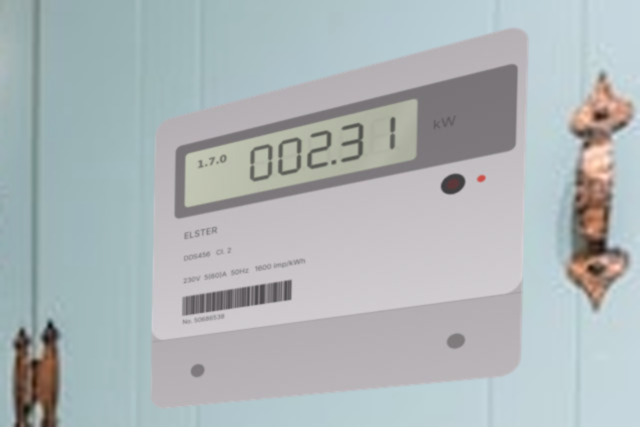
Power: value=2.31 unit=kW
